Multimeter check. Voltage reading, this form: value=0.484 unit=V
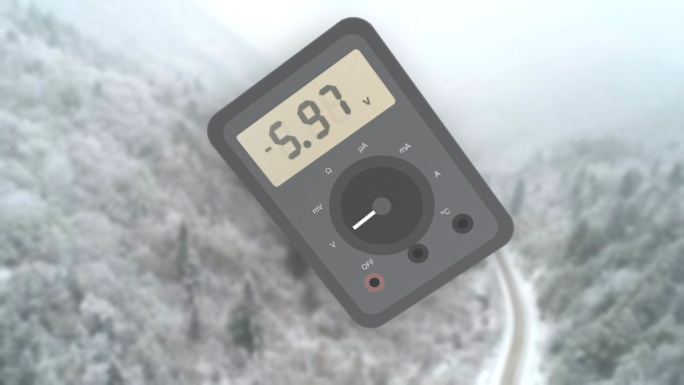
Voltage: value=-5.97 unit=V
